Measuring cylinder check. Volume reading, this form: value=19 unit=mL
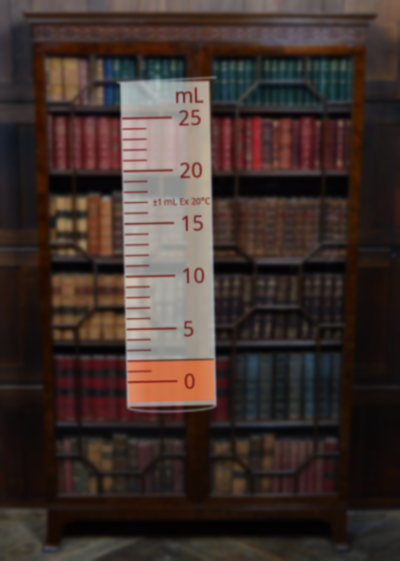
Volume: value=2 unit=mL
